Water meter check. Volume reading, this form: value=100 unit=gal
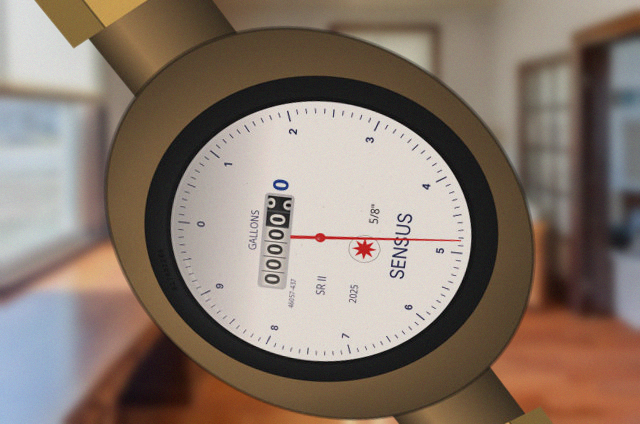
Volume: value=84.8 unit=gal
